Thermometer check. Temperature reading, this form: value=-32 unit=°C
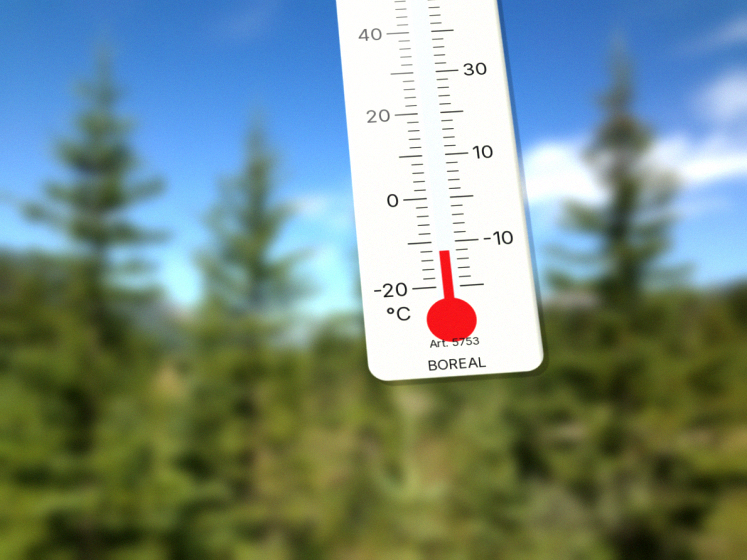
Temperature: value=-12 unit=°C
